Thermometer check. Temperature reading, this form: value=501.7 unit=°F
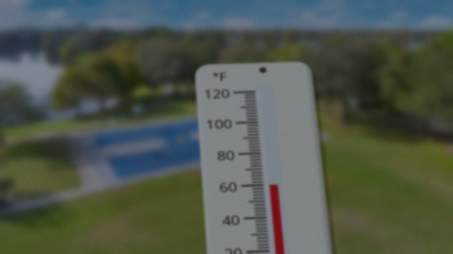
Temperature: value=60 unit=°F
